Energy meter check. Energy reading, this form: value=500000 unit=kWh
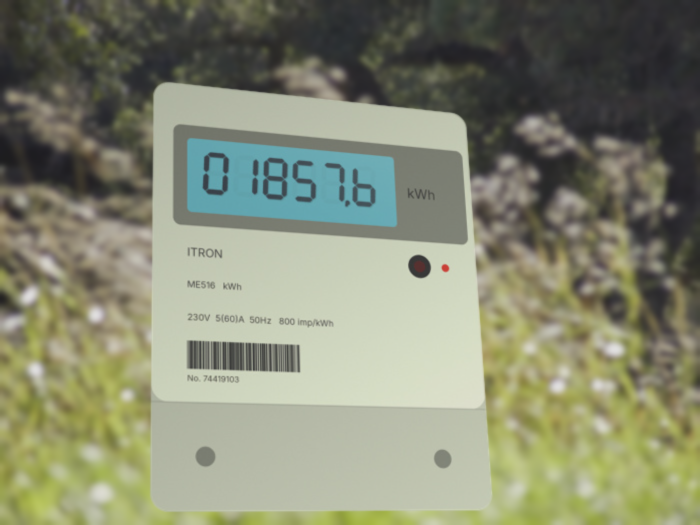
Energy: value=1857.6 unit=kWh
